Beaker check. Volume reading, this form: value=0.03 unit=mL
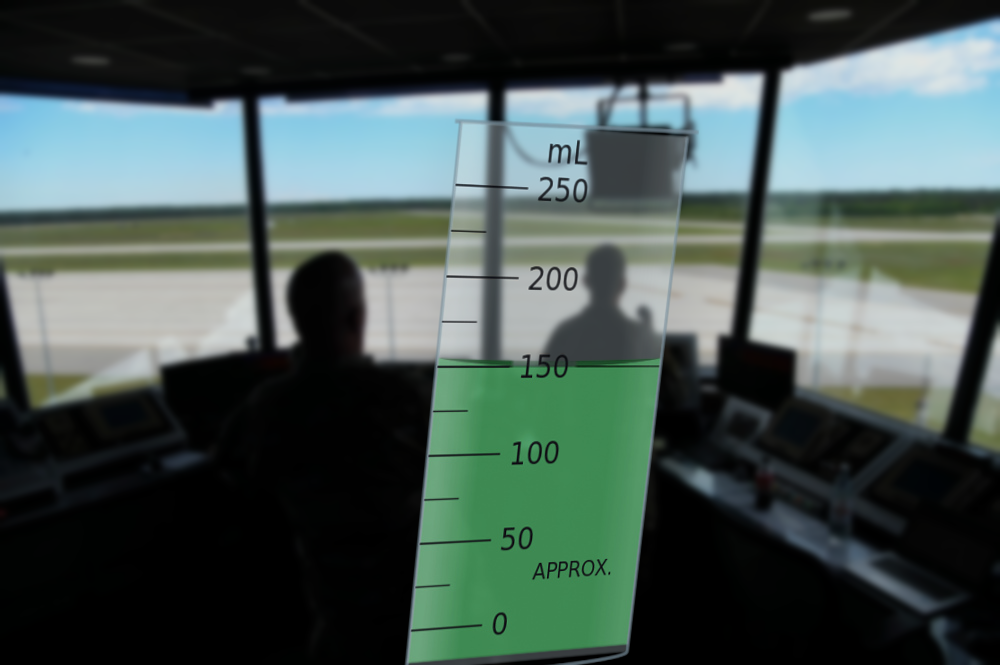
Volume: value=150 unit=mL
